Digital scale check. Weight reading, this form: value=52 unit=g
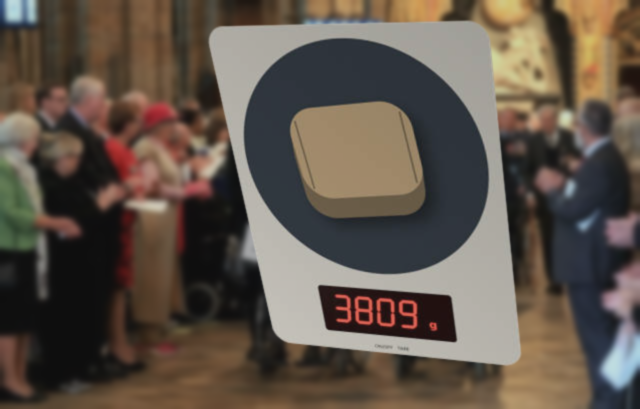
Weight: value=3809 unit=g
